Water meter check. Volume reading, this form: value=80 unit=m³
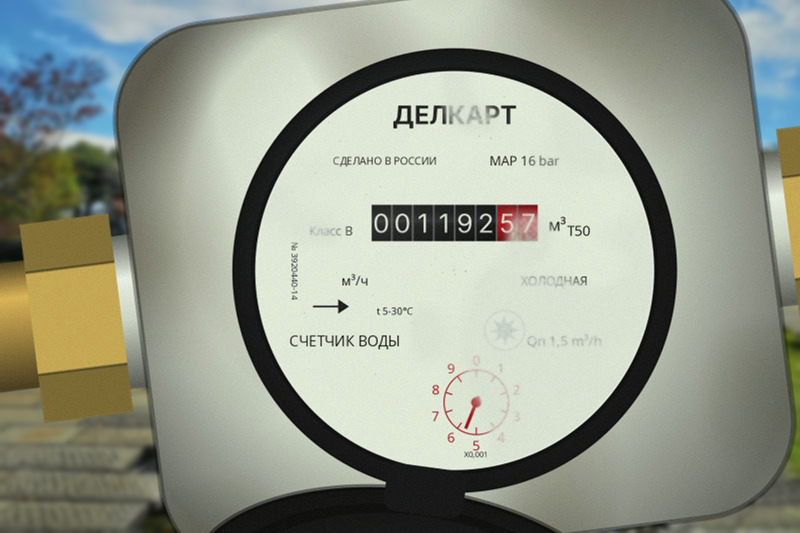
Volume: value=1192.575 unit=m³
